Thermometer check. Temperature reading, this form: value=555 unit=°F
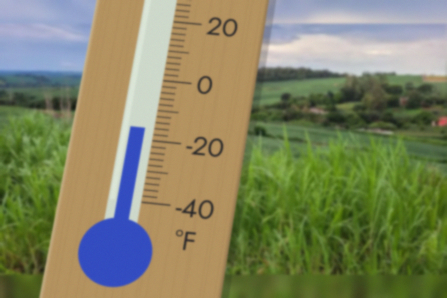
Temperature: value=-16 unit=°F
